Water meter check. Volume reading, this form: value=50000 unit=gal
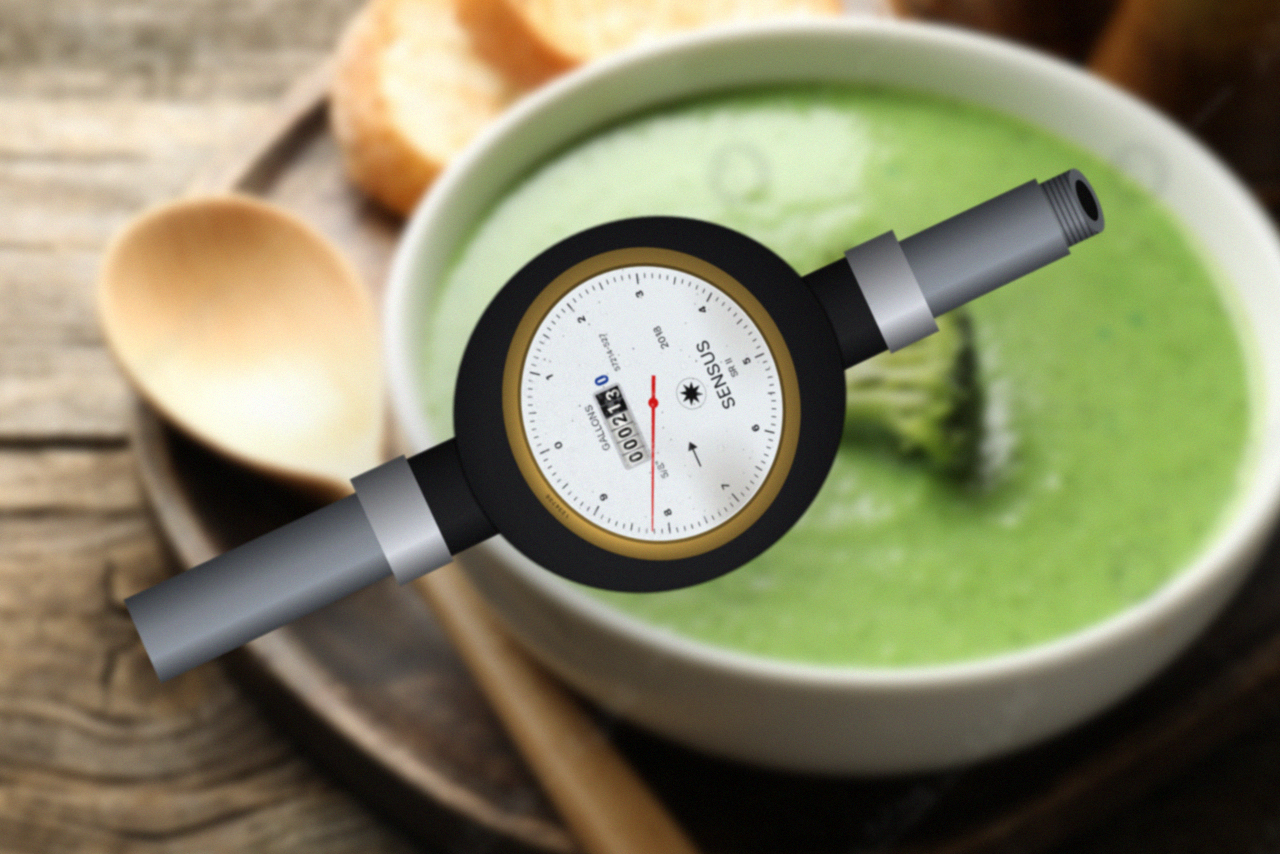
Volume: value=2128.2 unit=gal
